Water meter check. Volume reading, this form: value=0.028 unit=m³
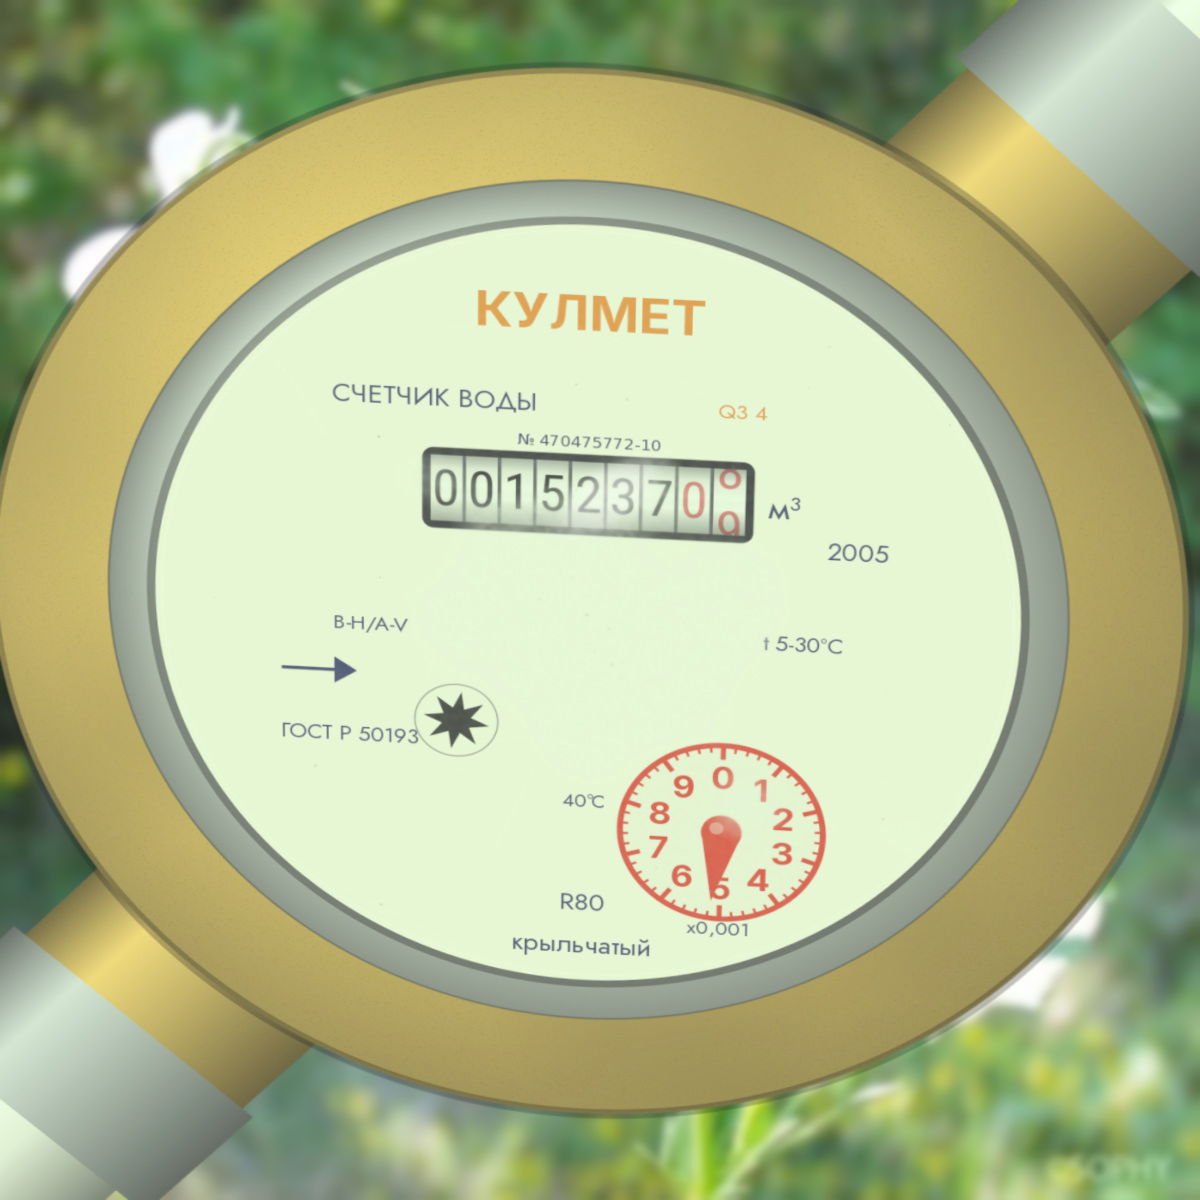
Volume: value=15237.085 unit=m³
